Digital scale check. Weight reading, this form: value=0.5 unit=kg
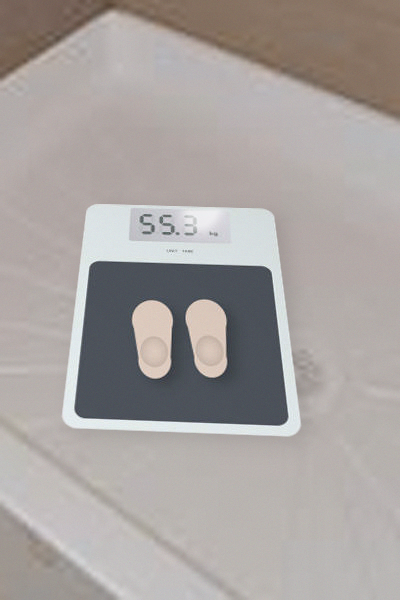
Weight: value=55.3 unit=kg
